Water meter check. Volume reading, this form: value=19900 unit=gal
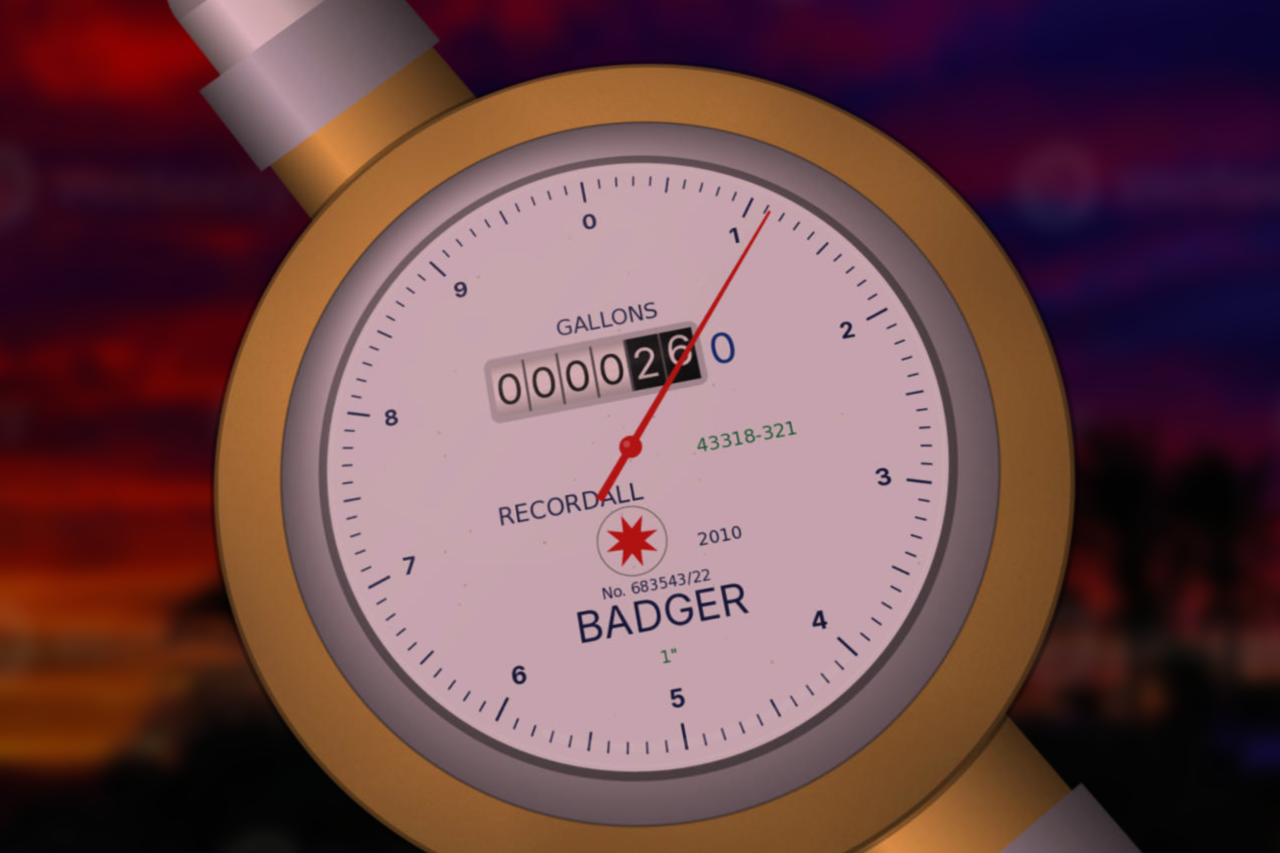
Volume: value=261.1 unit=gal
